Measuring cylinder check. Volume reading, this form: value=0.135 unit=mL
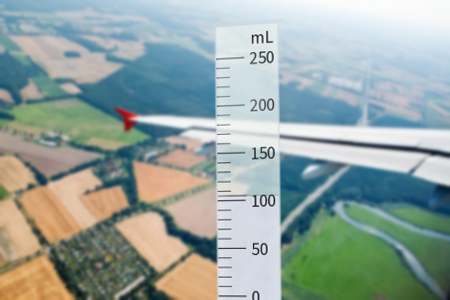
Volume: value=105 unit=mL
